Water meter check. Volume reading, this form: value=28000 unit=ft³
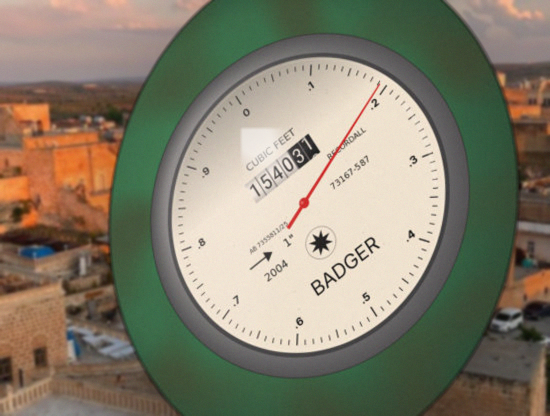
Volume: value=154031.19 unit=ft³
